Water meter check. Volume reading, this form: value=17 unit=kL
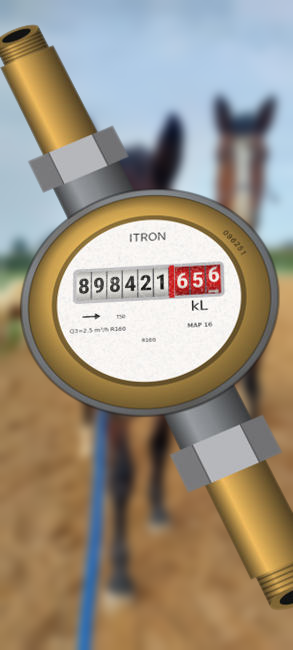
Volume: value=898421.656 unit=kL
